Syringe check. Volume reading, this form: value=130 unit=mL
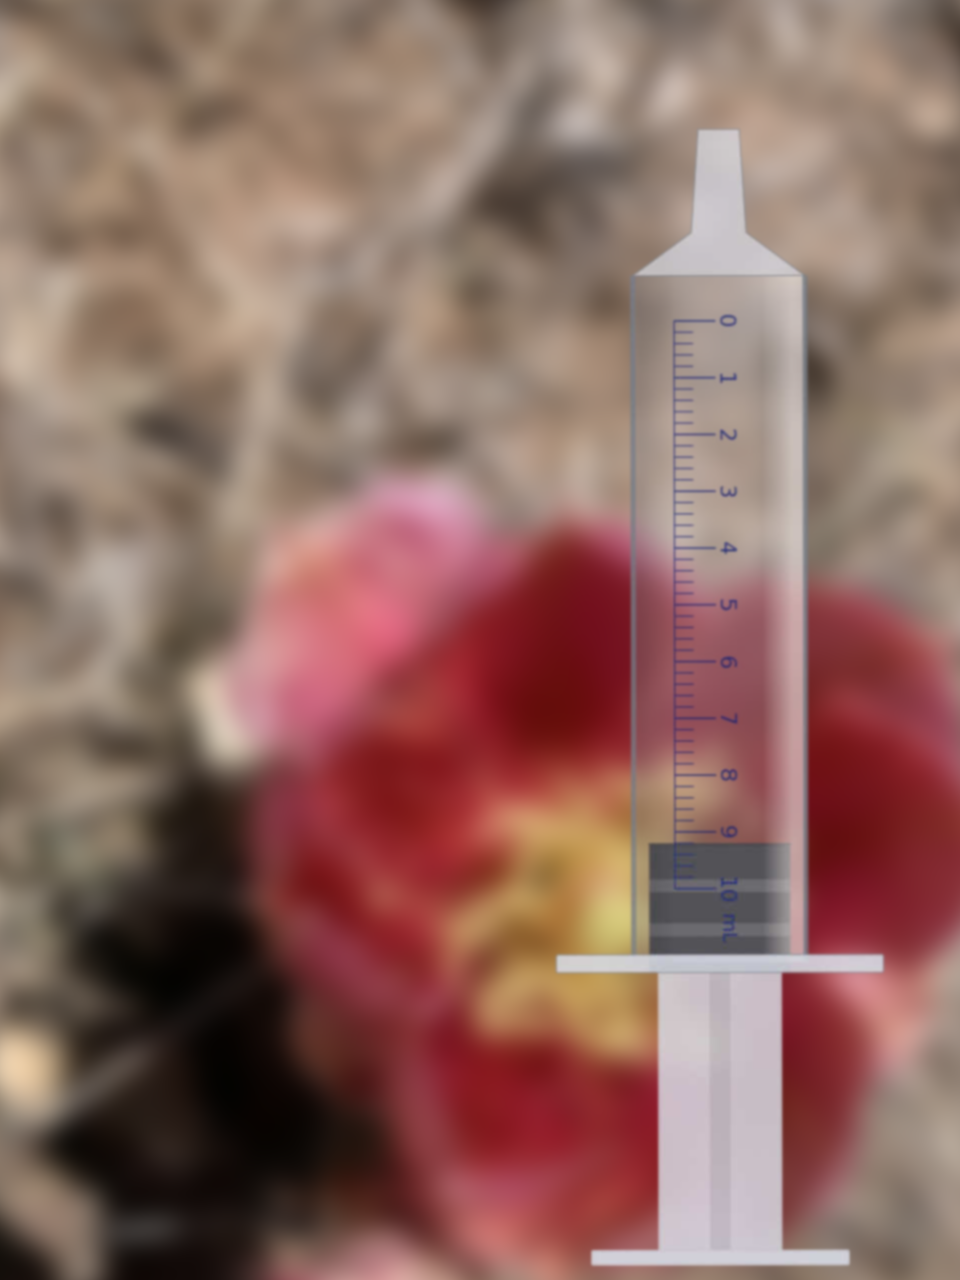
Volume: value=9.2 unit=mL
